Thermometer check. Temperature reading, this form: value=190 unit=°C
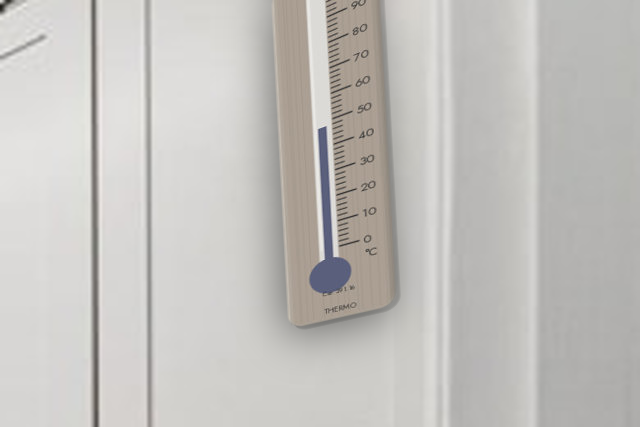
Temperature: value=48 unit=°C
